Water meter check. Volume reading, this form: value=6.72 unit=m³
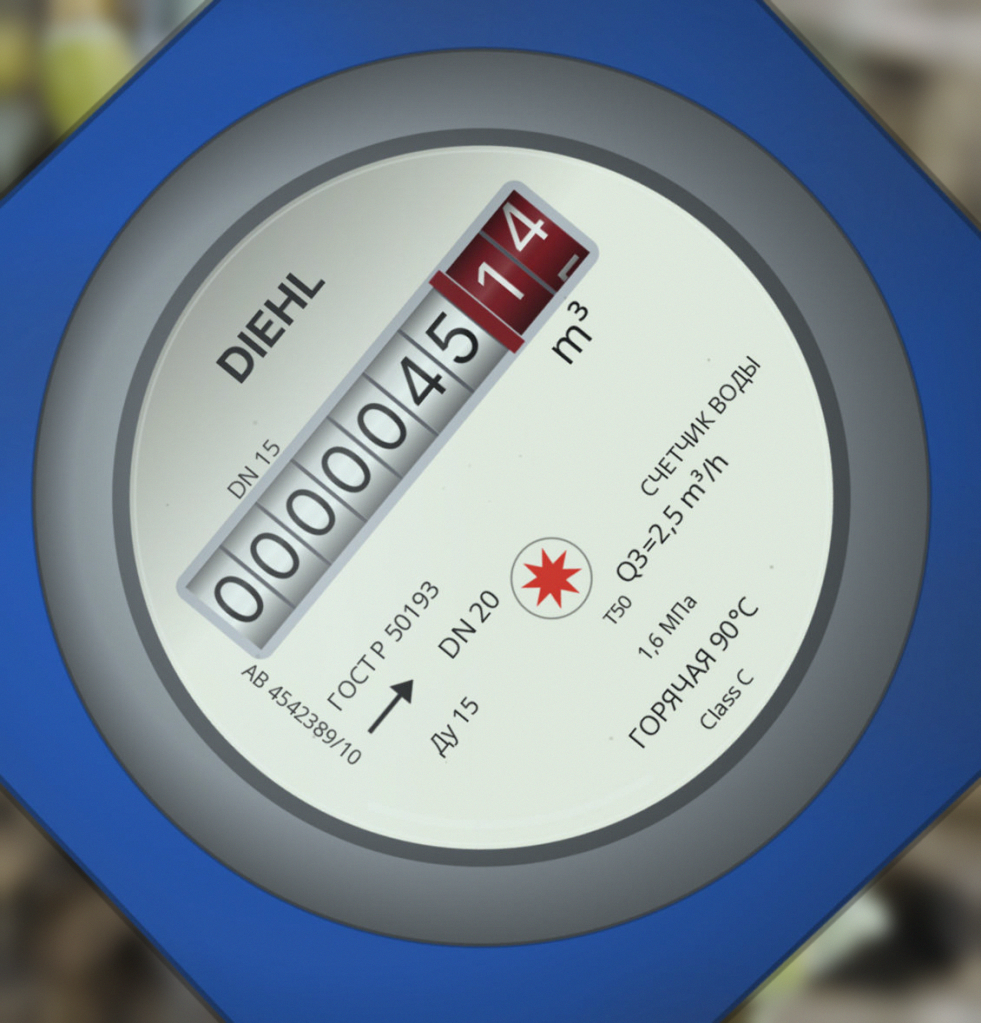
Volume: value=45.14 unit=m³
